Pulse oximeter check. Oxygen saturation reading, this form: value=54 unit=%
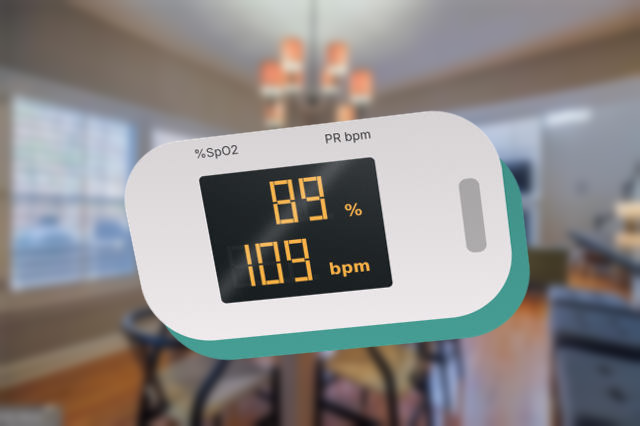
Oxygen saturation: value=89 unit=%
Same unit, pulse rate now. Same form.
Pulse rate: value=109 unit=bpm
